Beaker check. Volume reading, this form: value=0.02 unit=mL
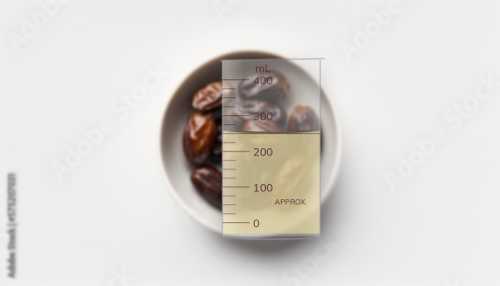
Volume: value=250 unit=mL
